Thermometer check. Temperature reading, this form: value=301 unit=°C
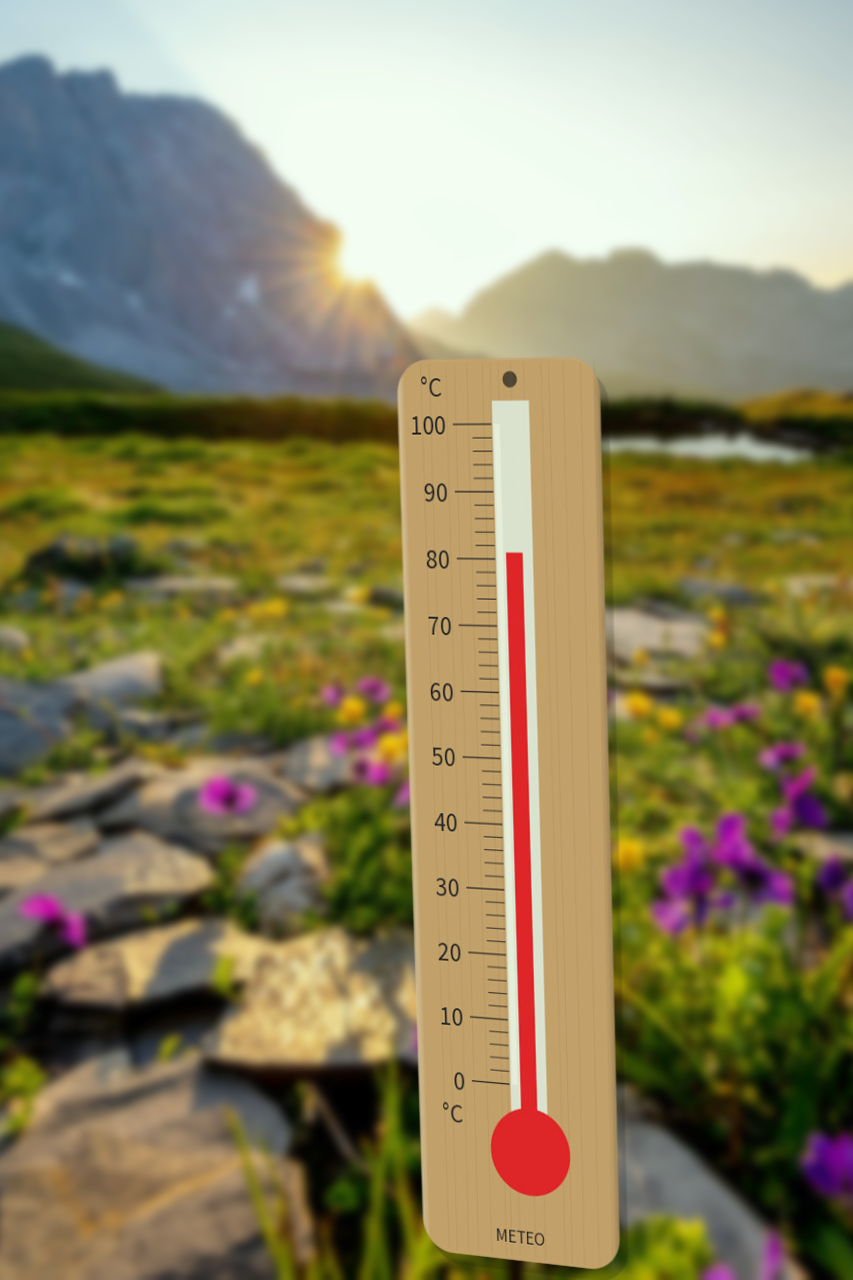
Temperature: value=81 unit=°C
